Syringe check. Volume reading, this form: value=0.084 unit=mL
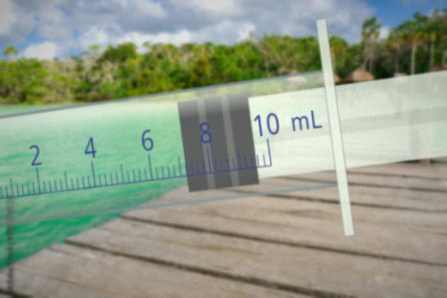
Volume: value=7.2 unit=mL
